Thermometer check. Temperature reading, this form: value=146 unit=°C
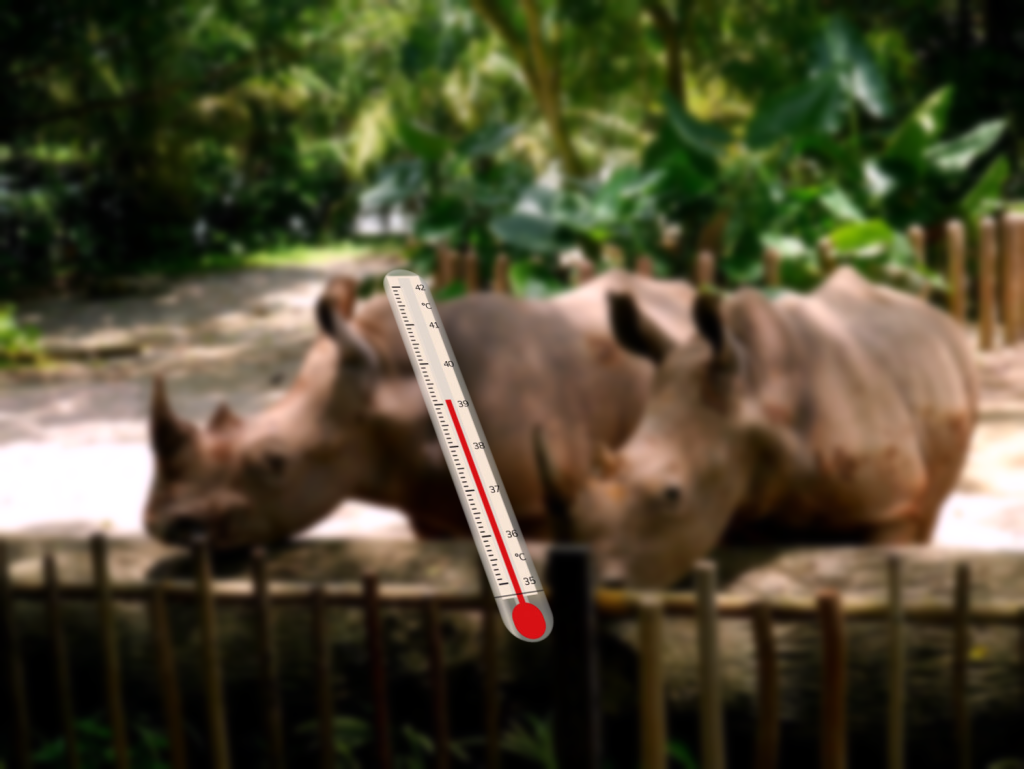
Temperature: value=39.1 unit=°C
